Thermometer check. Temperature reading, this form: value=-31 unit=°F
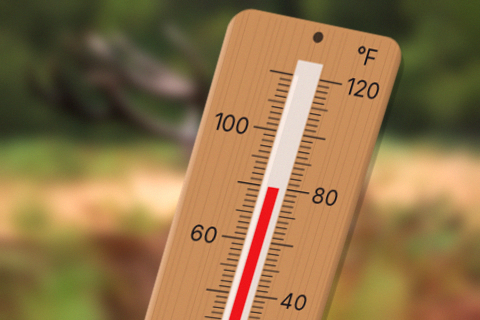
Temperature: value=80 unit=°F
